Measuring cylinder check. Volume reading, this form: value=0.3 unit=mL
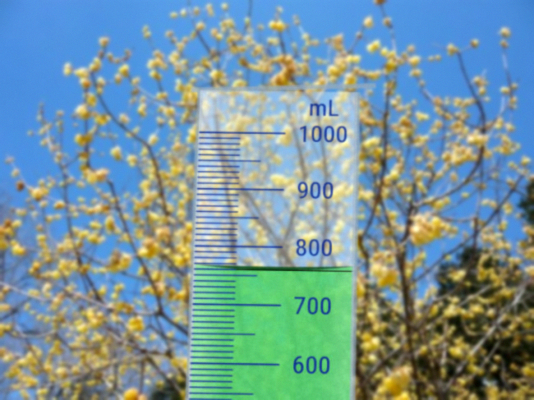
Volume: value=760 unit=mL
